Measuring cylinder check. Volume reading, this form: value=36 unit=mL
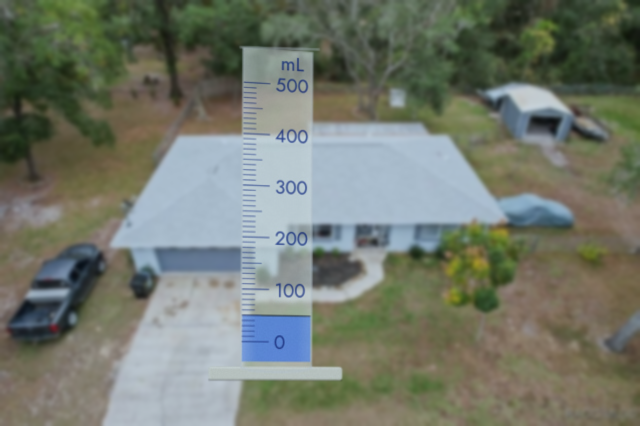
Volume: value=50 unit=mL
